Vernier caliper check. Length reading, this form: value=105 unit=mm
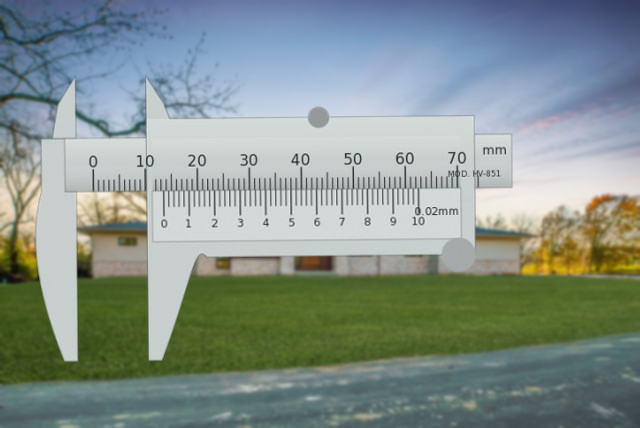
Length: value=13.5 unit=mm
